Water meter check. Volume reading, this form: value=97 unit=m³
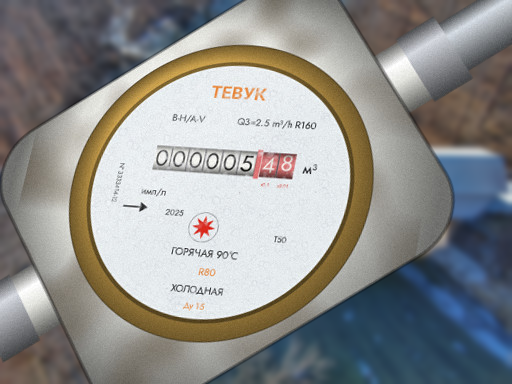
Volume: value=5.48 unit=m³
